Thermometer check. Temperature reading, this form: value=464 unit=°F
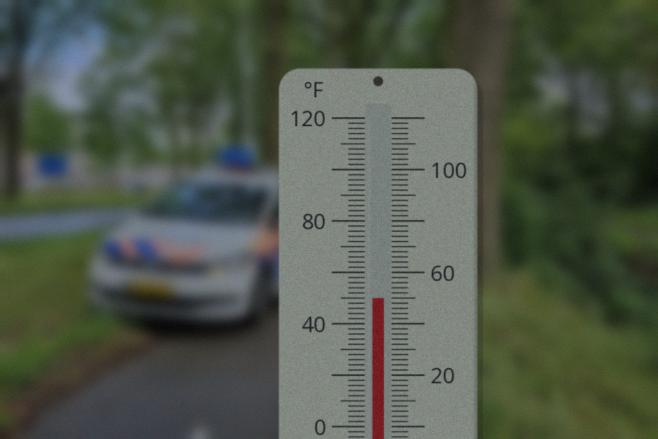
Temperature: value=50 unit=°F
